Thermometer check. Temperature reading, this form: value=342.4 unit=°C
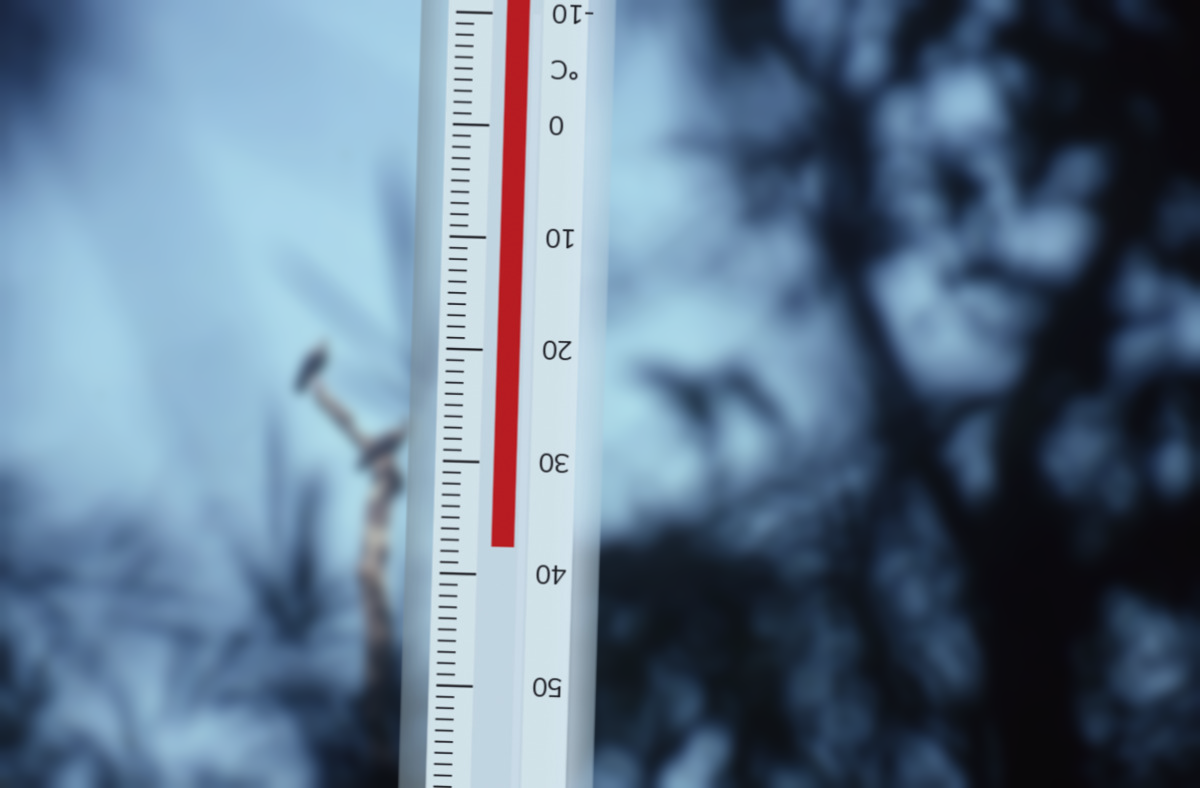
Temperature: value=37.5 unit=°C
